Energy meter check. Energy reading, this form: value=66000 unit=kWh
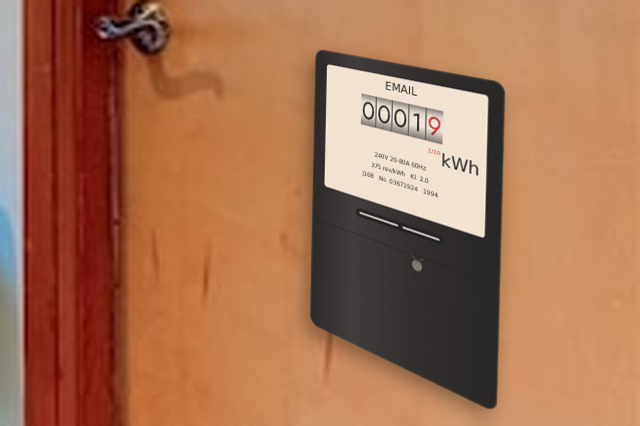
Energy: value=1.9 unit=kWh
